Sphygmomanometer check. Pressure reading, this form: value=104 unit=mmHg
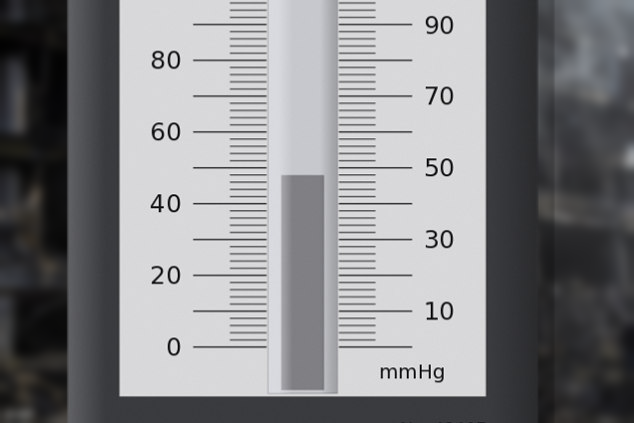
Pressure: value=48 unit=mmHg
